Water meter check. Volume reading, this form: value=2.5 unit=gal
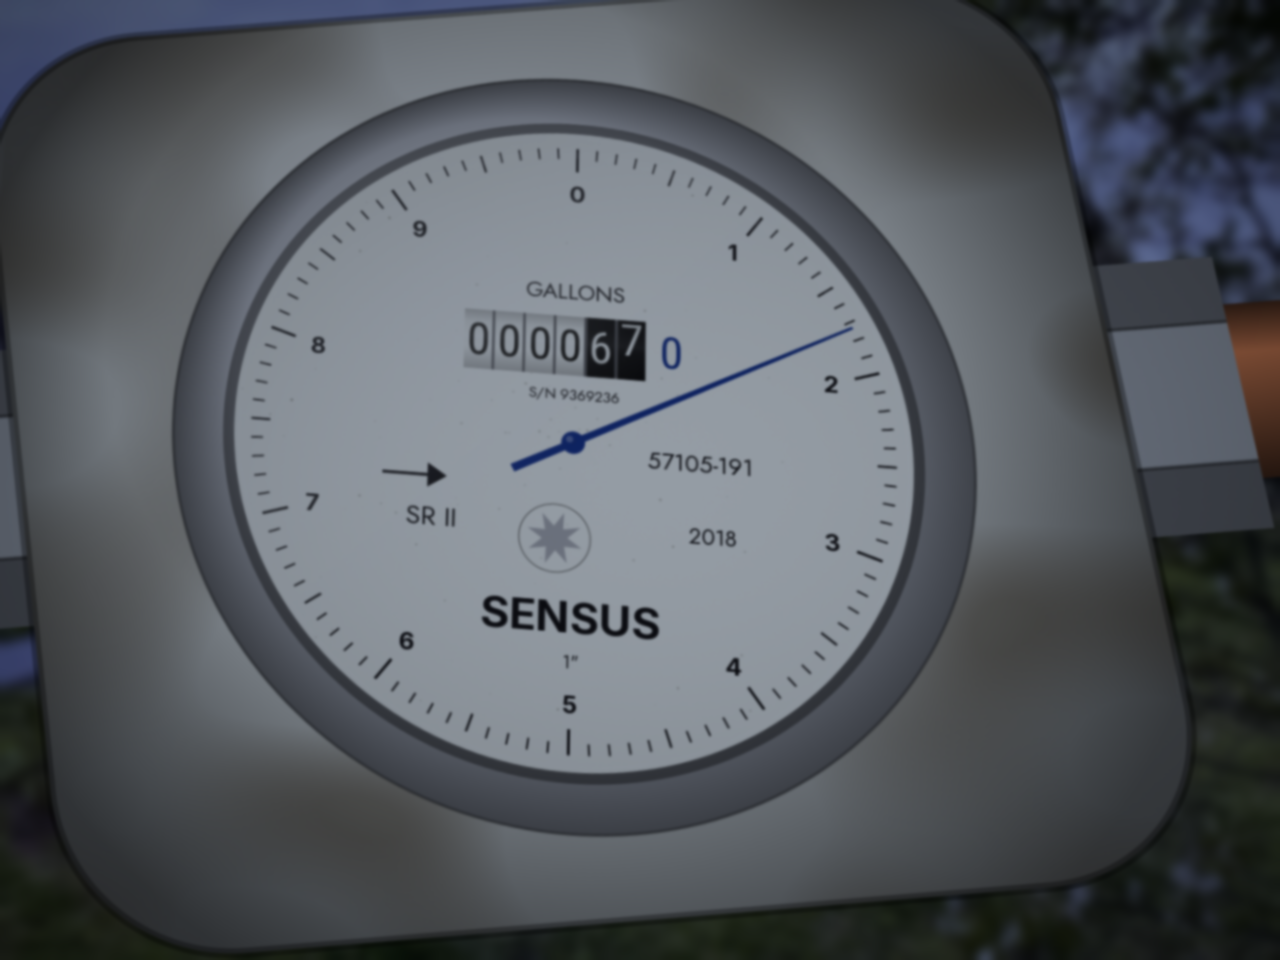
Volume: value=671.7 unit=gal
